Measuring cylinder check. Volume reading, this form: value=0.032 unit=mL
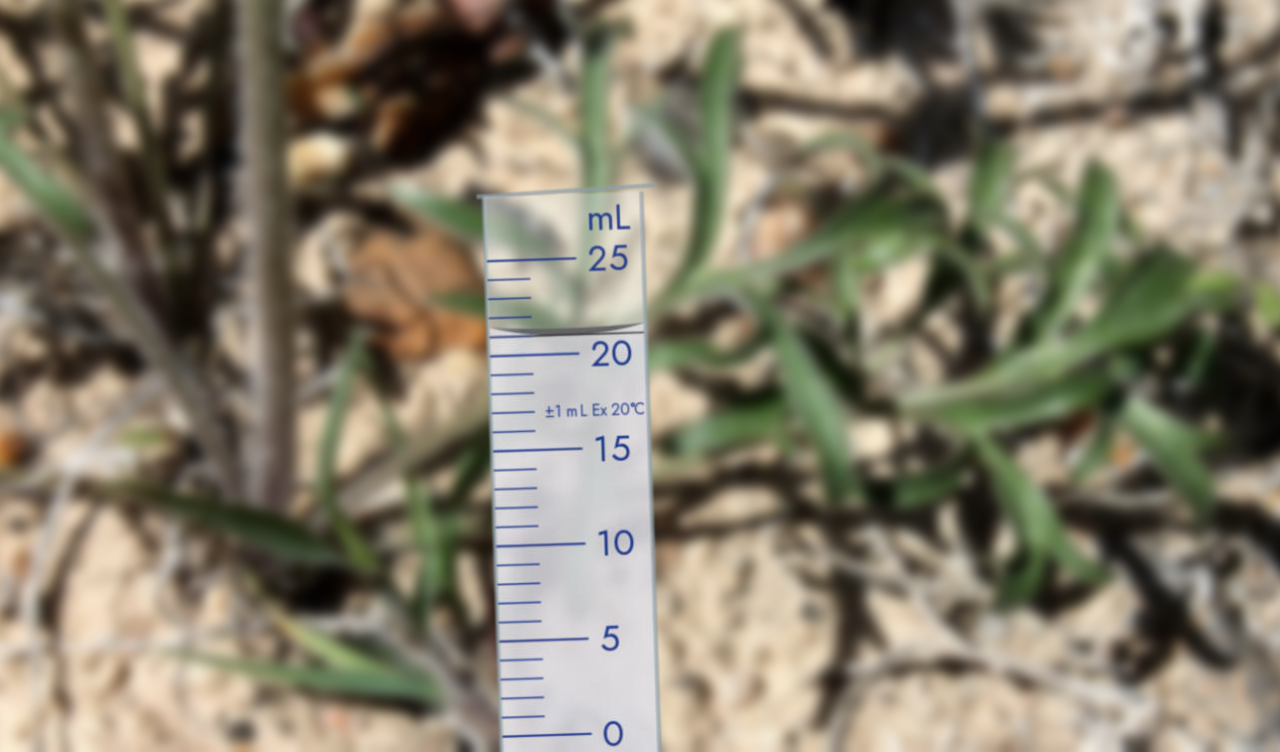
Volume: value=21 unit=mL
